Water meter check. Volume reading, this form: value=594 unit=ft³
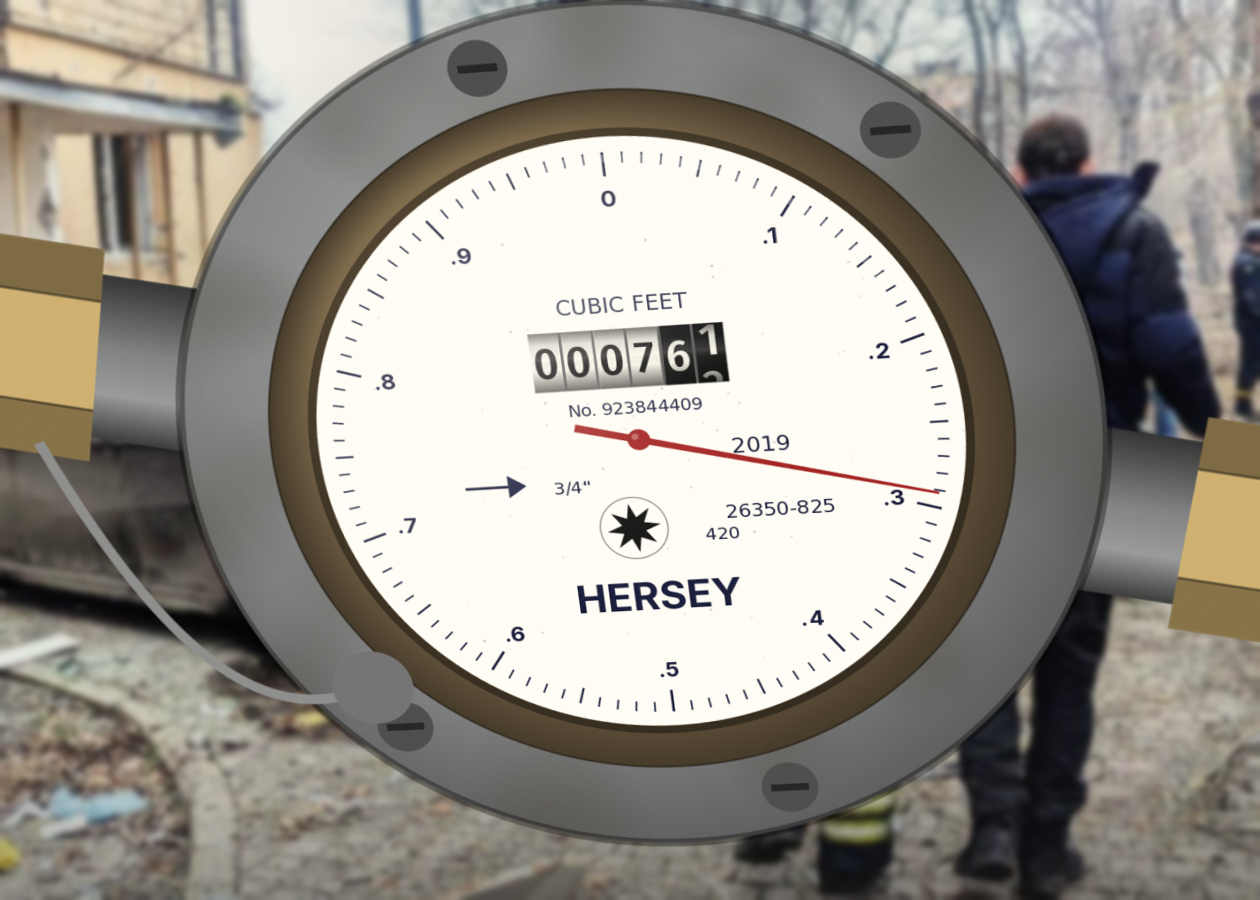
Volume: value=761.29 unit=ft³
